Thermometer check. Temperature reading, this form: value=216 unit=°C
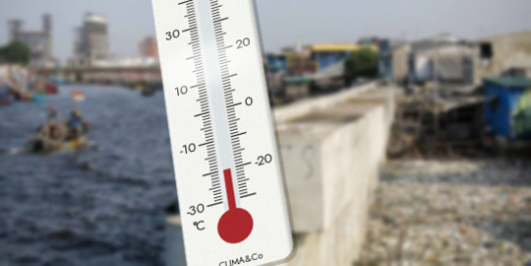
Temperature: value=-20 unit=°C
